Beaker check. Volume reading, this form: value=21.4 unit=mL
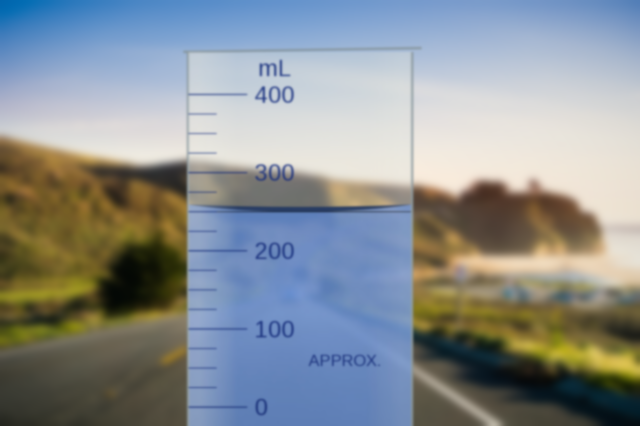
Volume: value=250 unit=mL
